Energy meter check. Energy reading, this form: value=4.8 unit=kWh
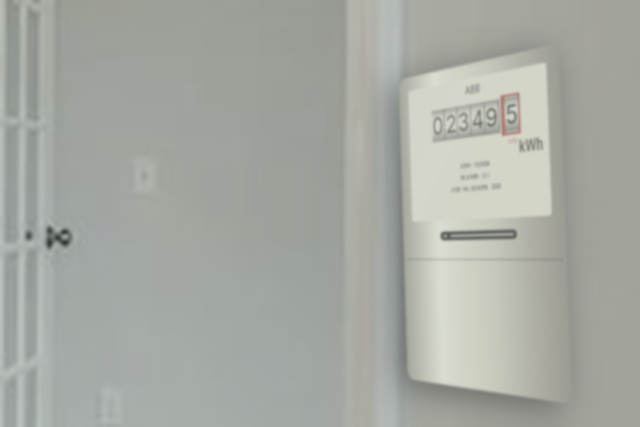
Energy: value=2349.5 unit=kWh
